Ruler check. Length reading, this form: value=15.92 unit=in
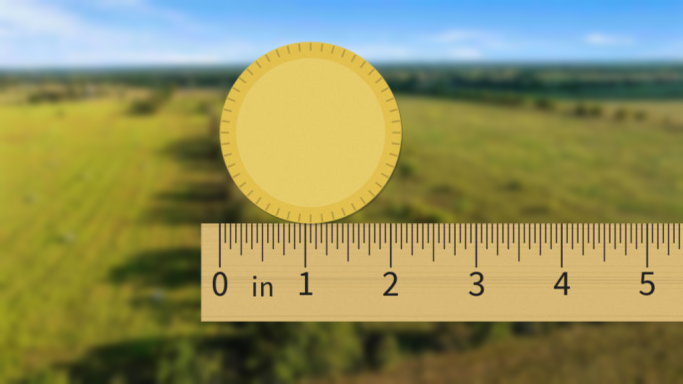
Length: value=2.125 unit=in
